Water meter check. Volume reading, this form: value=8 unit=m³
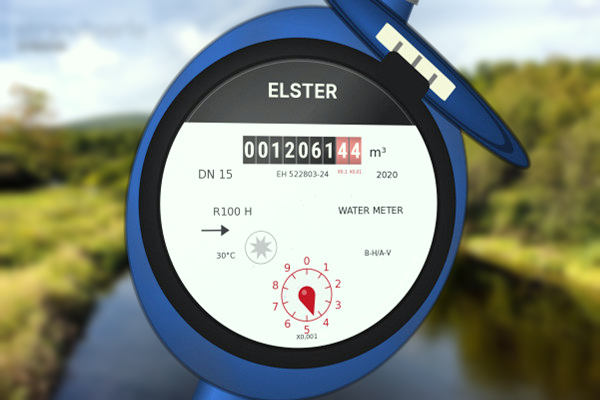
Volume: value=12061.444 unit=m³
